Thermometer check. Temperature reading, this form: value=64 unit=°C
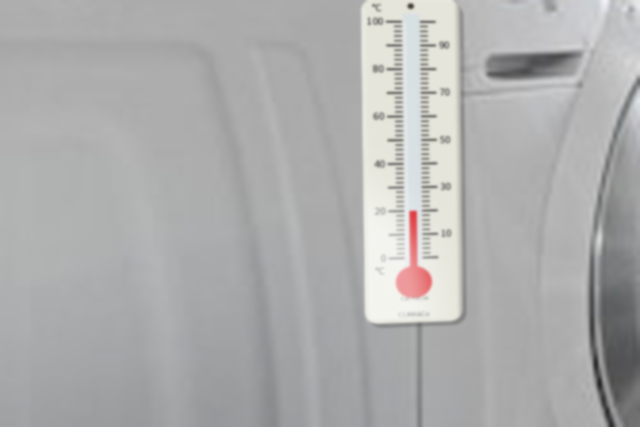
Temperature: value=20 unit=°C
